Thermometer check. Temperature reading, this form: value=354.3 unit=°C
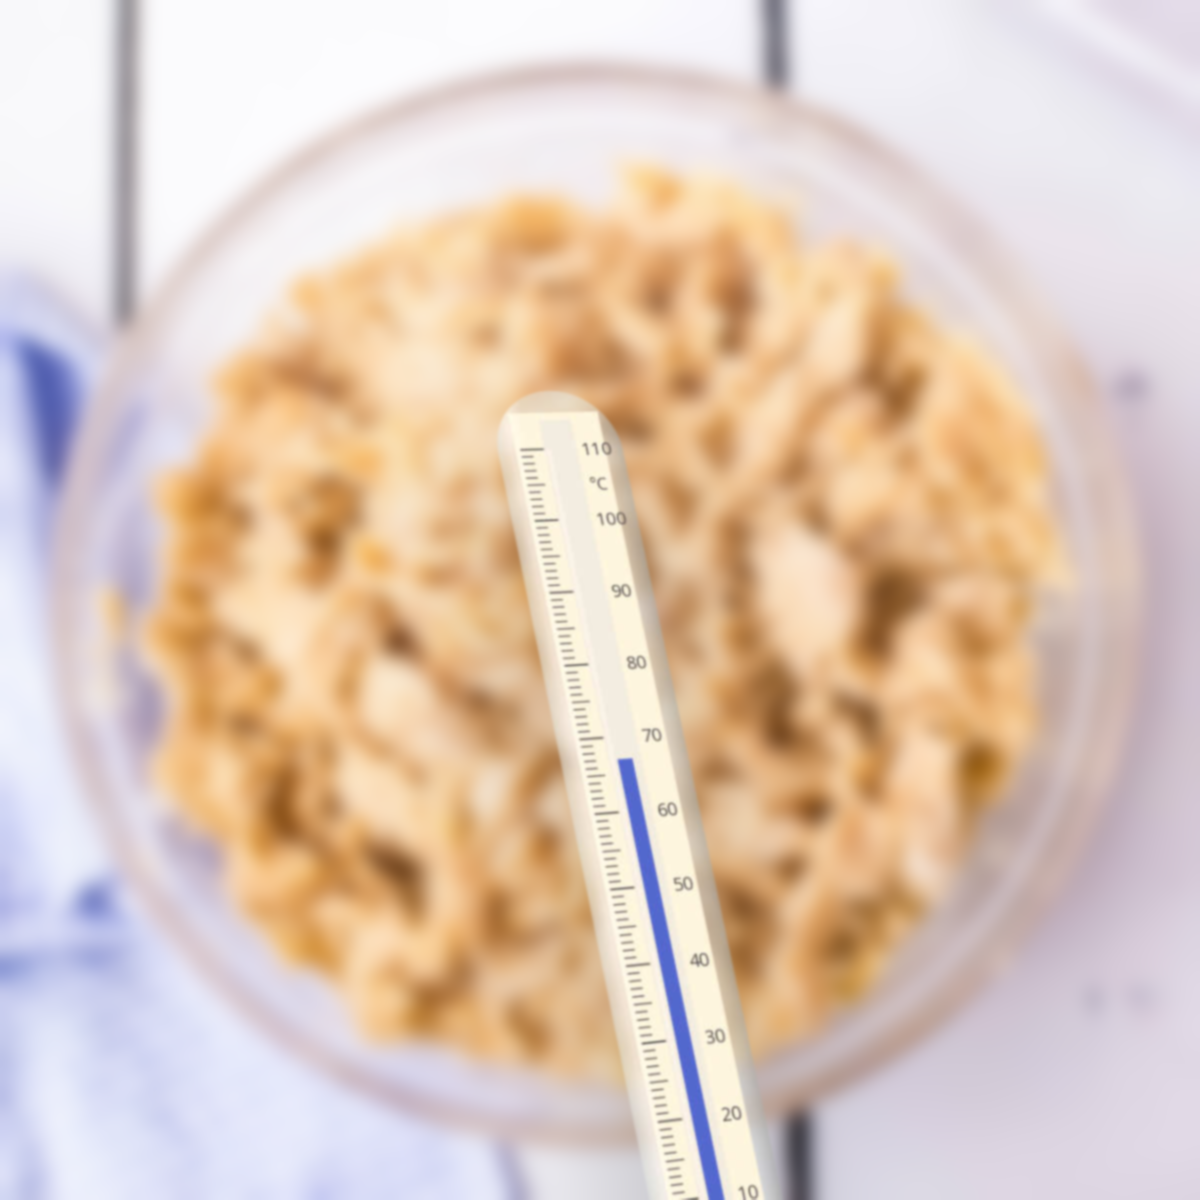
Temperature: value=67 unit=°C
